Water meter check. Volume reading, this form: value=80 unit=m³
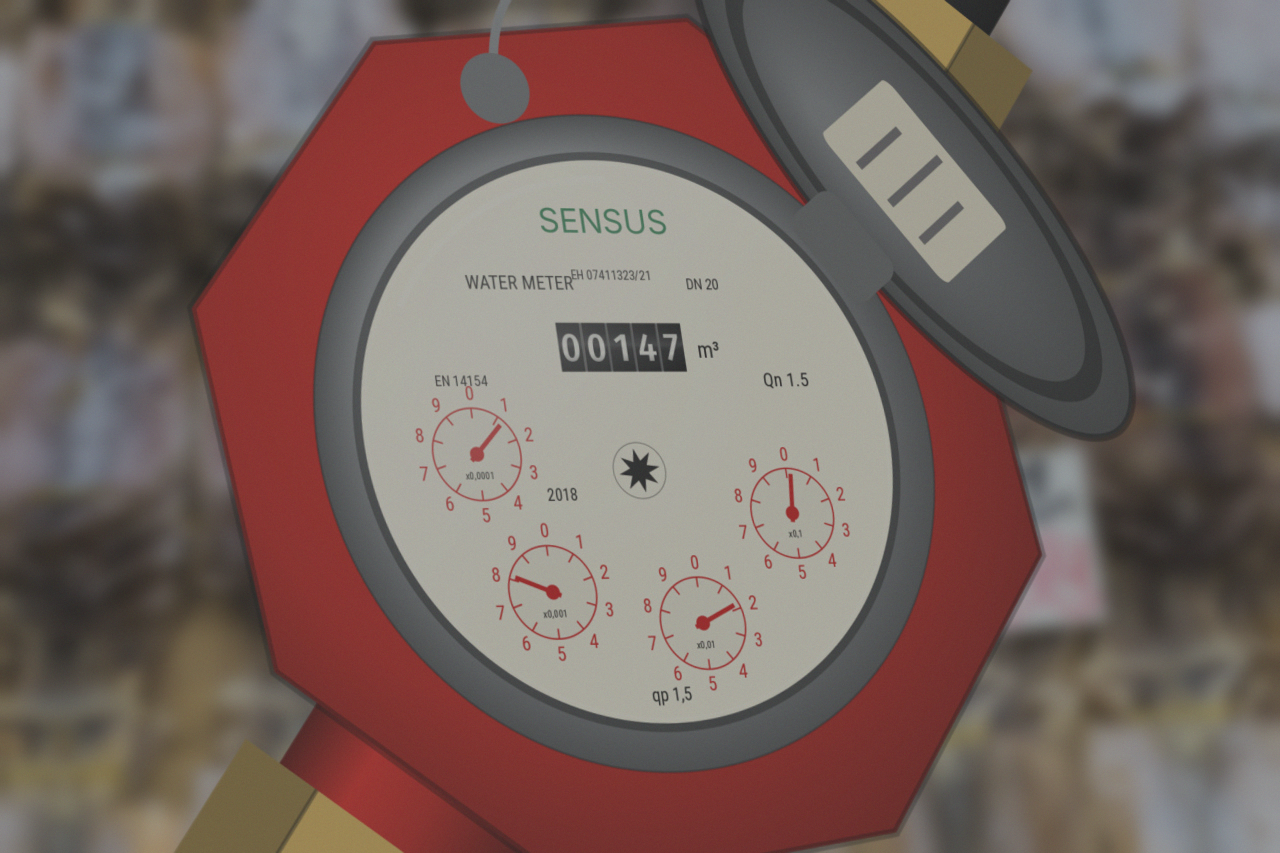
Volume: value=147.0181 unit=m³
